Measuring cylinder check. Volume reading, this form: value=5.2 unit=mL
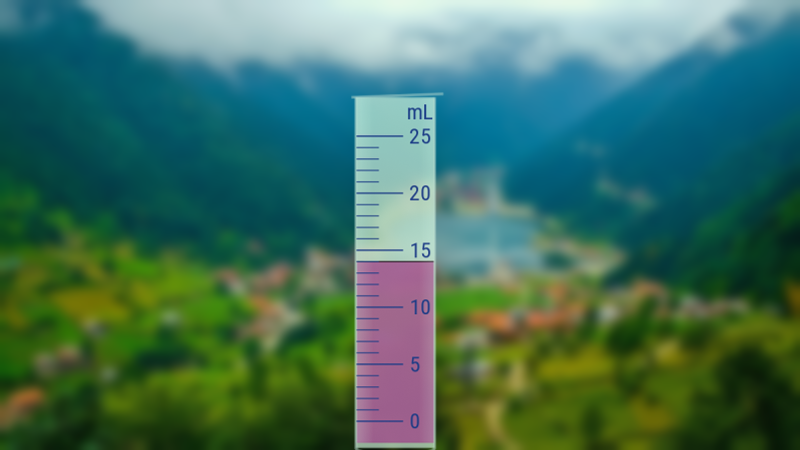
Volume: value=14 unit=mL
